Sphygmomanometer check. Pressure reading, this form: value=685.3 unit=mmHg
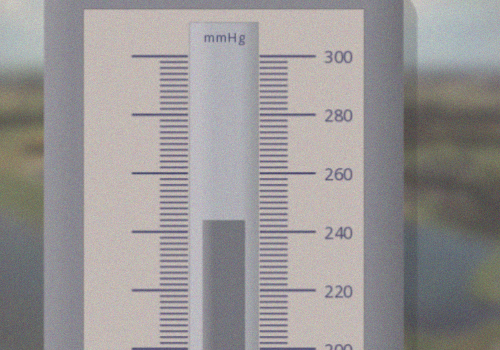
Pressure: value=244 unit=mmHg
